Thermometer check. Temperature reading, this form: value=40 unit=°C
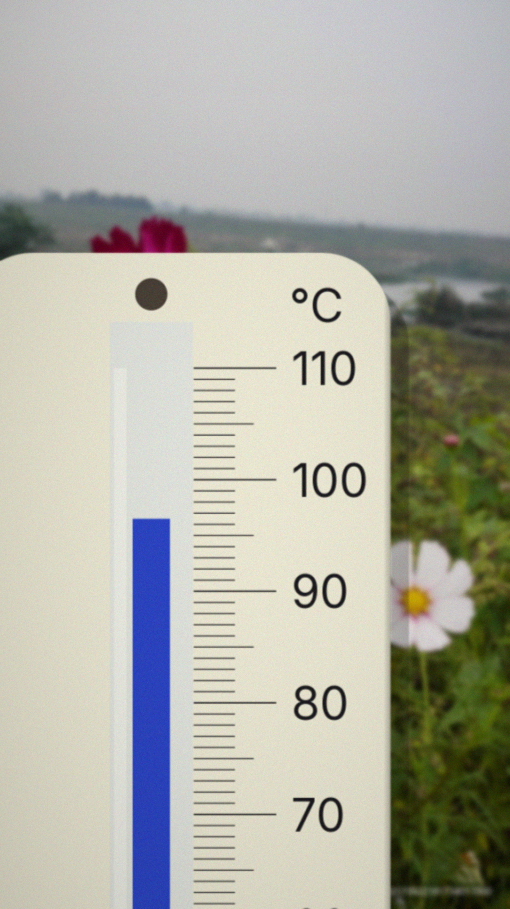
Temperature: value=96.5 unit=°C
